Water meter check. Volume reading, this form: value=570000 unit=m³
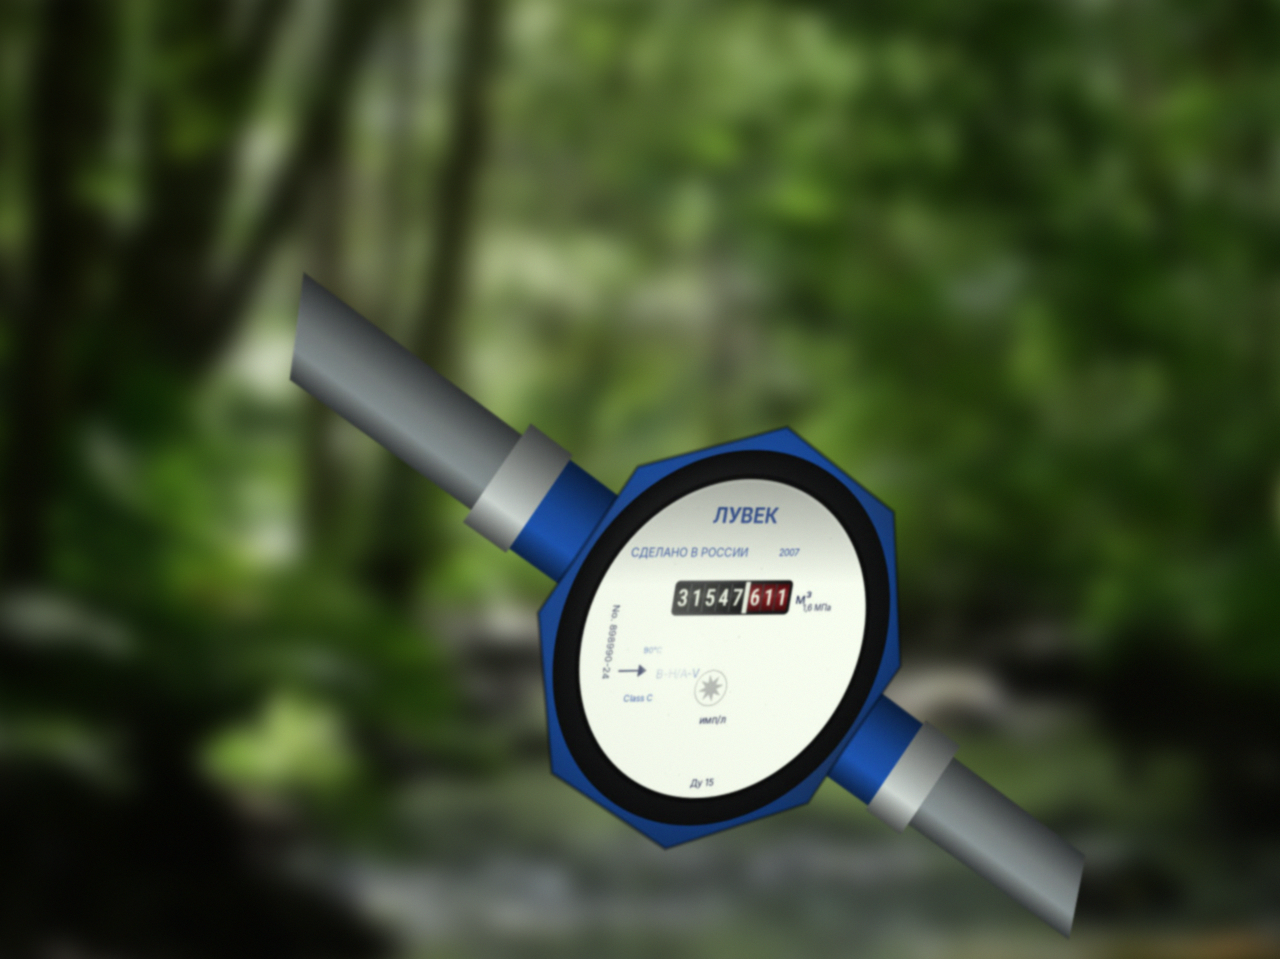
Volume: value=31547.611 unit=m³
